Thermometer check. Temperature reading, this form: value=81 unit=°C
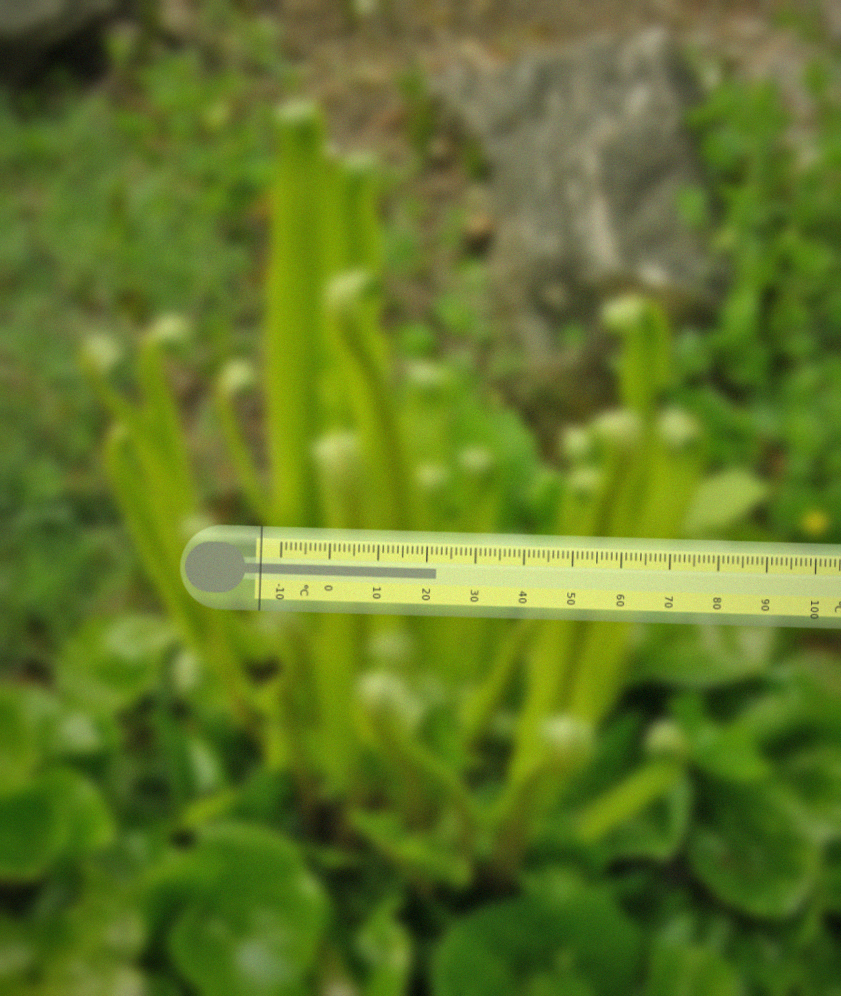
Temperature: value=22 unit=°C
